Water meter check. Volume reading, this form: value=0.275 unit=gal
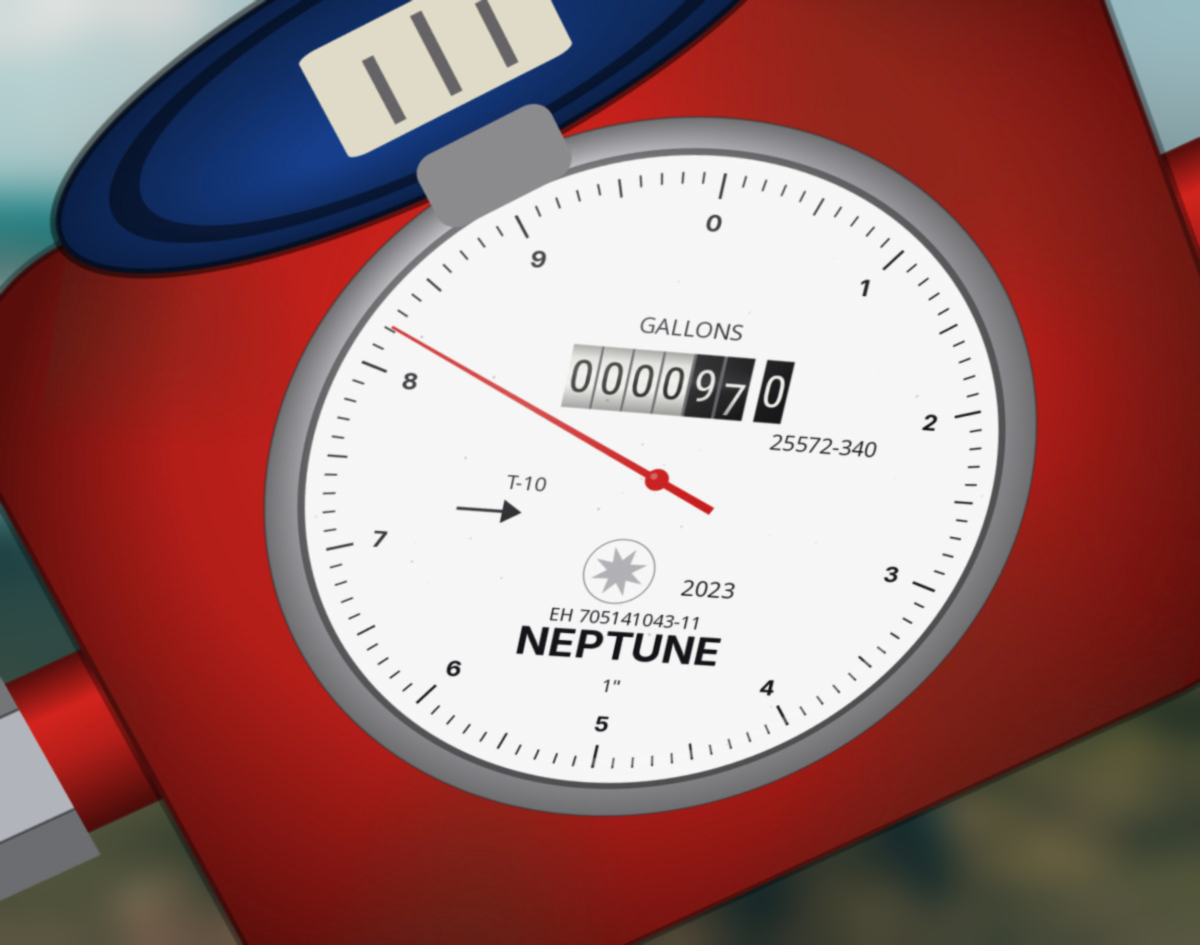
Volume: value=968.2 unit=gal
